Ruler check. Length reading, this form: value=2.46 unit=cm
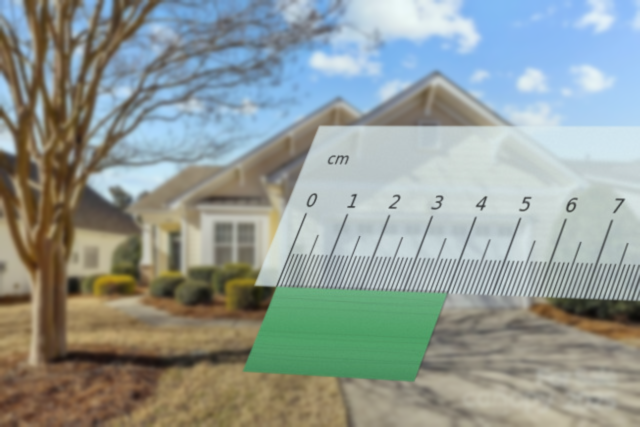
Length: value=4 unit=cm
